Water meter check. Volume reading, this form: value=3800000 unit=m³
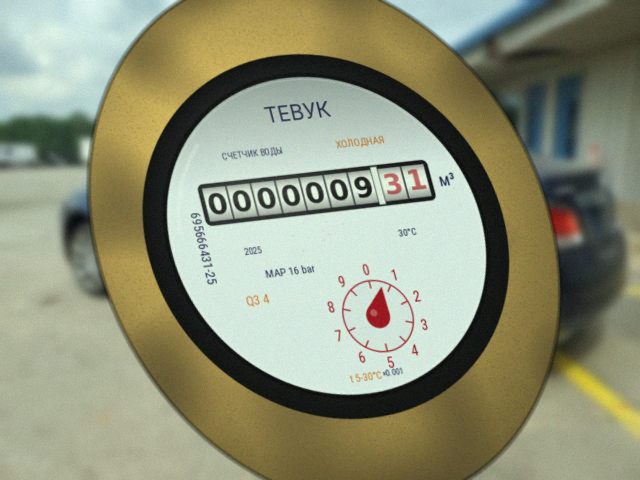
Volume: value=9.310 unit=m³
